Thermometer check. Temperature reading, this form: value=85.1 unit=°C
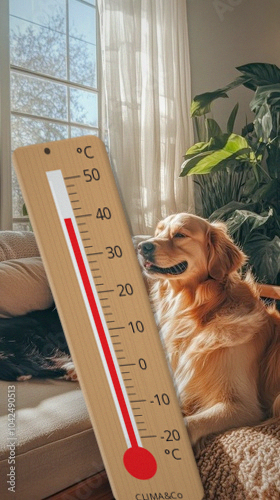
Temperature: value=40 unit=°C
